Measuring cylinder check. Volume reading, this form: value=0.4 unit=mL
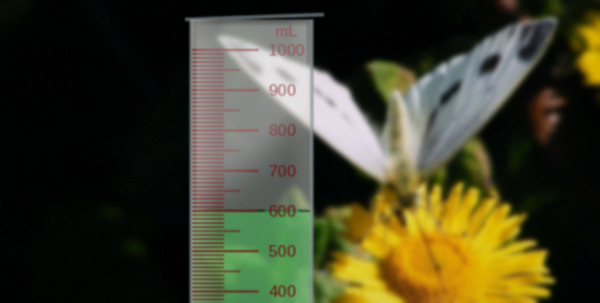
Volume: value=600 unit=mL
